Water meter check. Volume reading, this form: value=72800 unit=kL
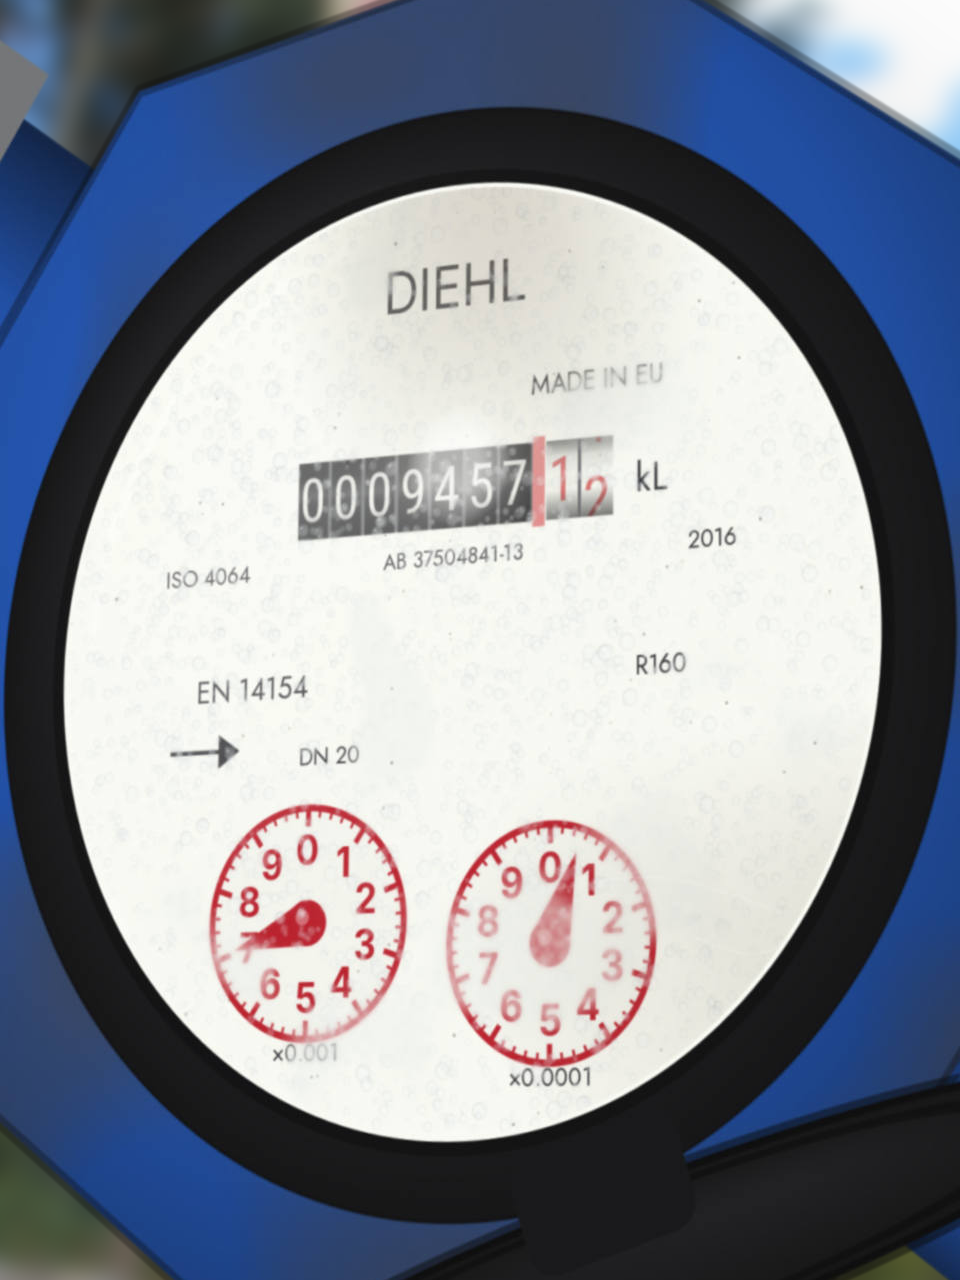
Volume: value=9457.1170 unit=kL
